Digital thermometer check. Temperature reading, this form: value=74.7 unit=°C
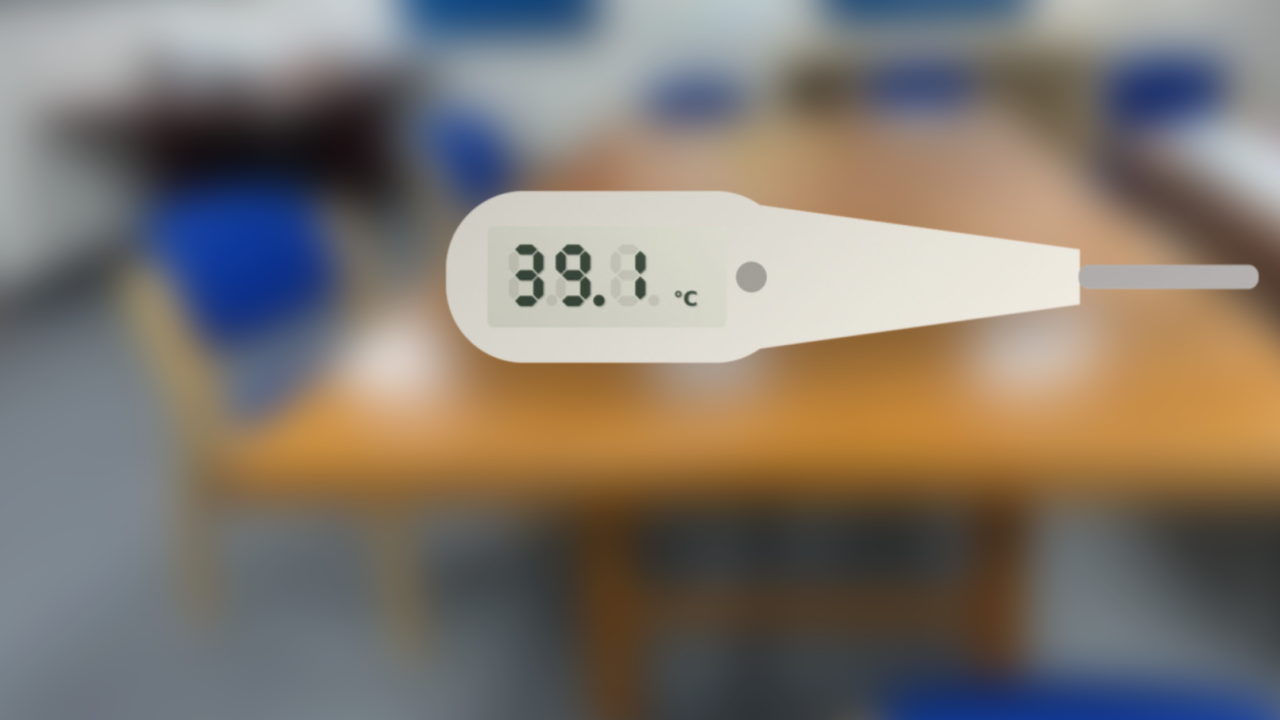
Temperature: value=39.1 unit=°C
